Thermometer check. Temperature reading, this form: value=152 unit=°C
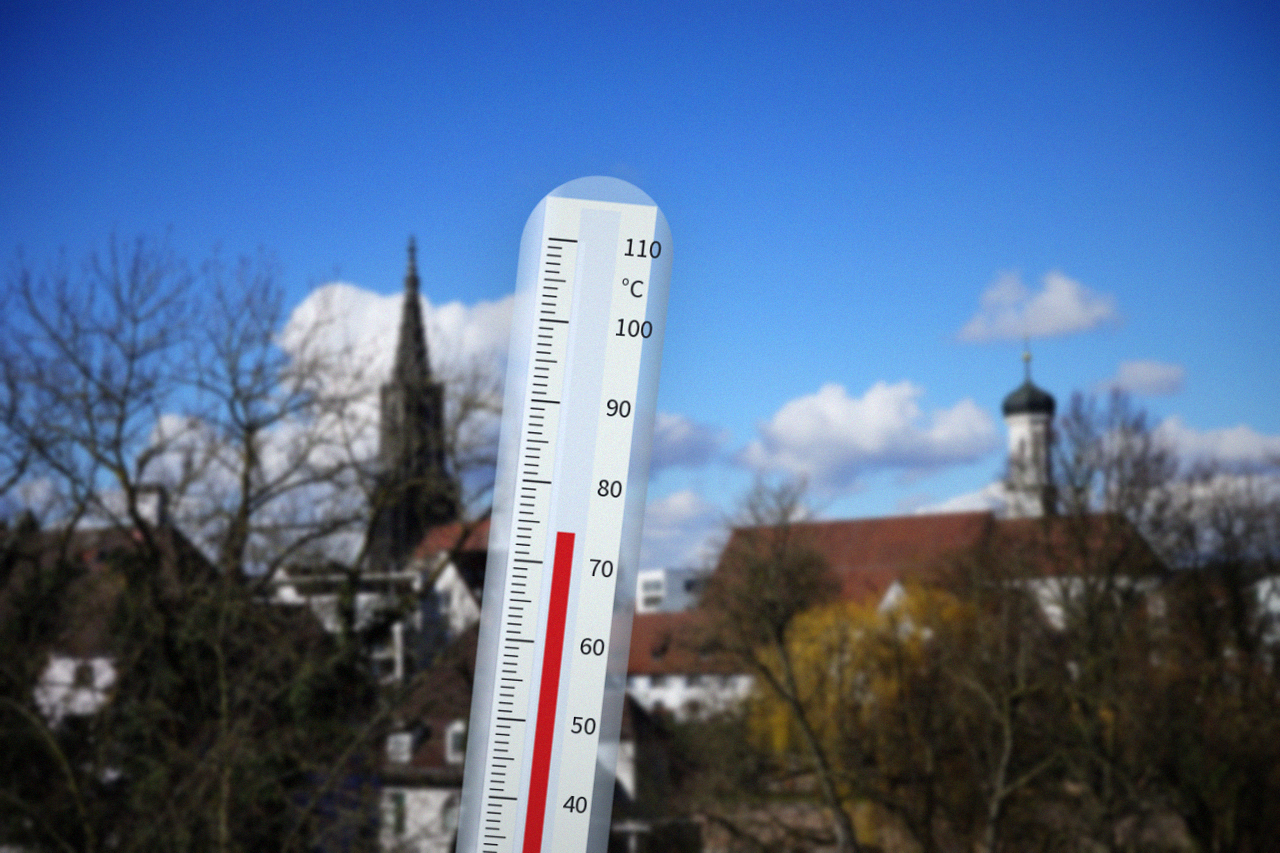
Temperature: value=74 unit=°C
